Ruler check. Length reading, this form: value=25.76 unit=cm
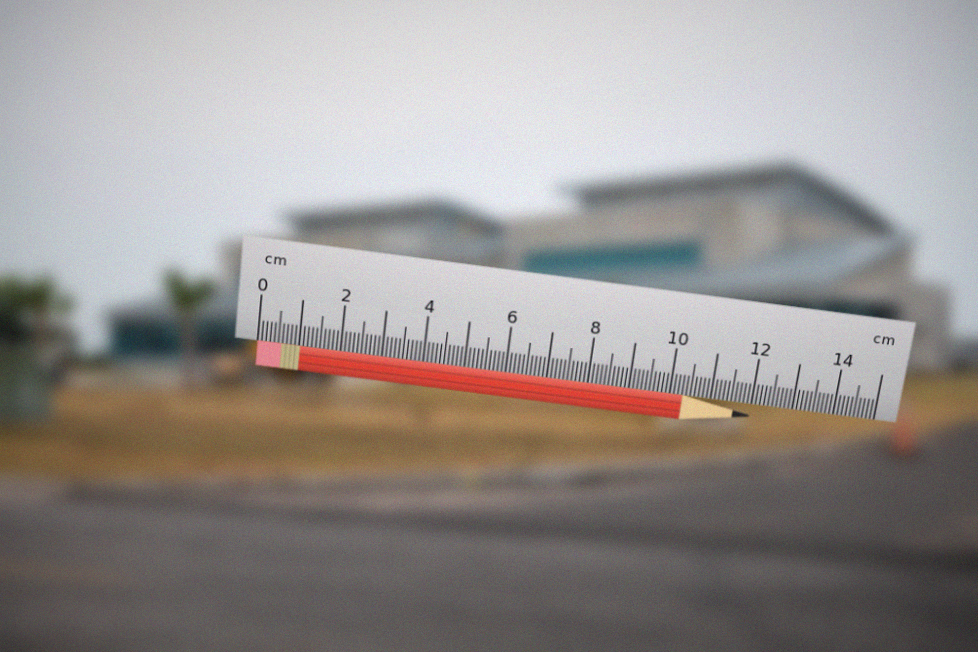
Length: value=12 unit=cm
